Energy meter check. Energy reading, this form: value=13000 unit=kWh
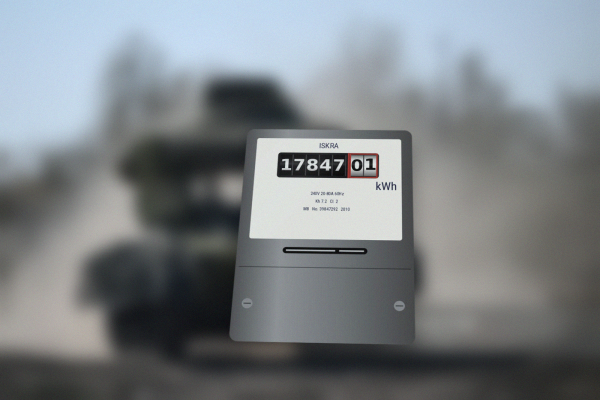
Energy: value=17847.01 unit=kWh
